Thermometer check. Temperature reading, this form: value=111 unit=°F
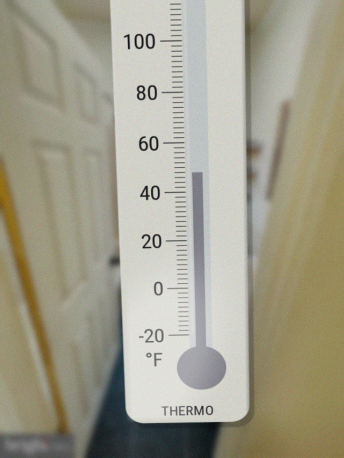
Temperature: value=48 unit=°F
